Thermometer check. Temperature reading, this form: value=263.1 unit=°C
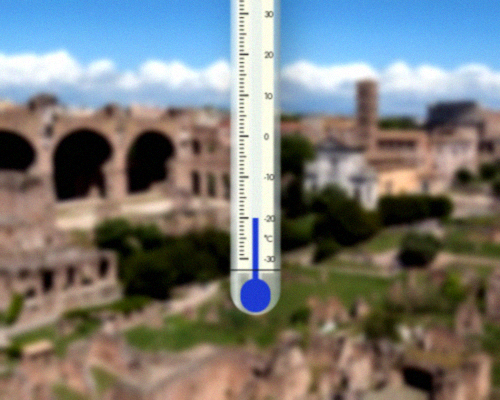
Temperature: value=-20 unit=°C
